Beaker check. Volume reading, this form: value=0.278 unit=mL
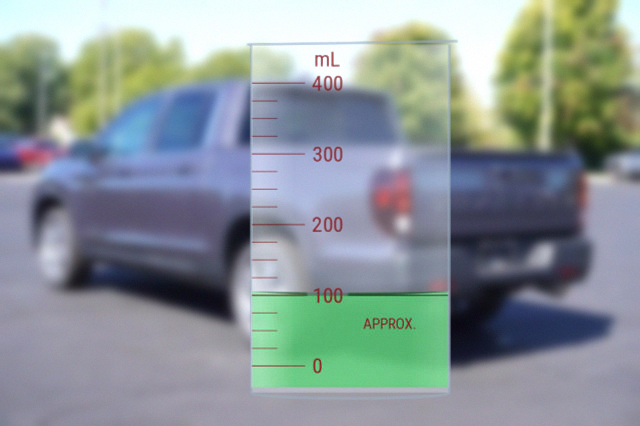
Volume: value=100 unit=mL
